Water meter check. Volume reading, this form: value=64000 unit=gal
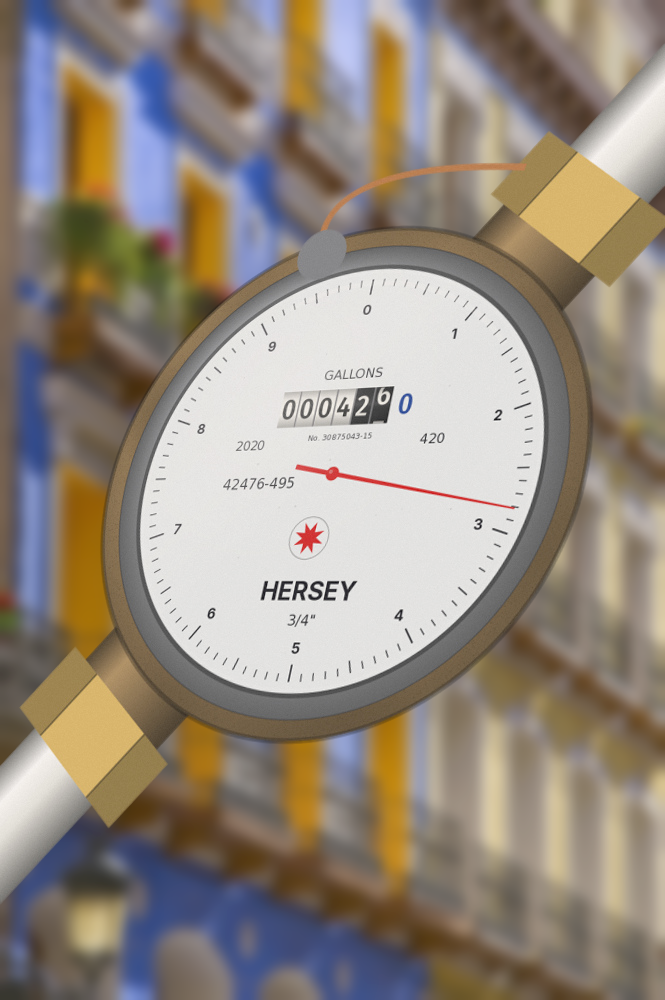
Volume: value=4262.8 unit=gal
